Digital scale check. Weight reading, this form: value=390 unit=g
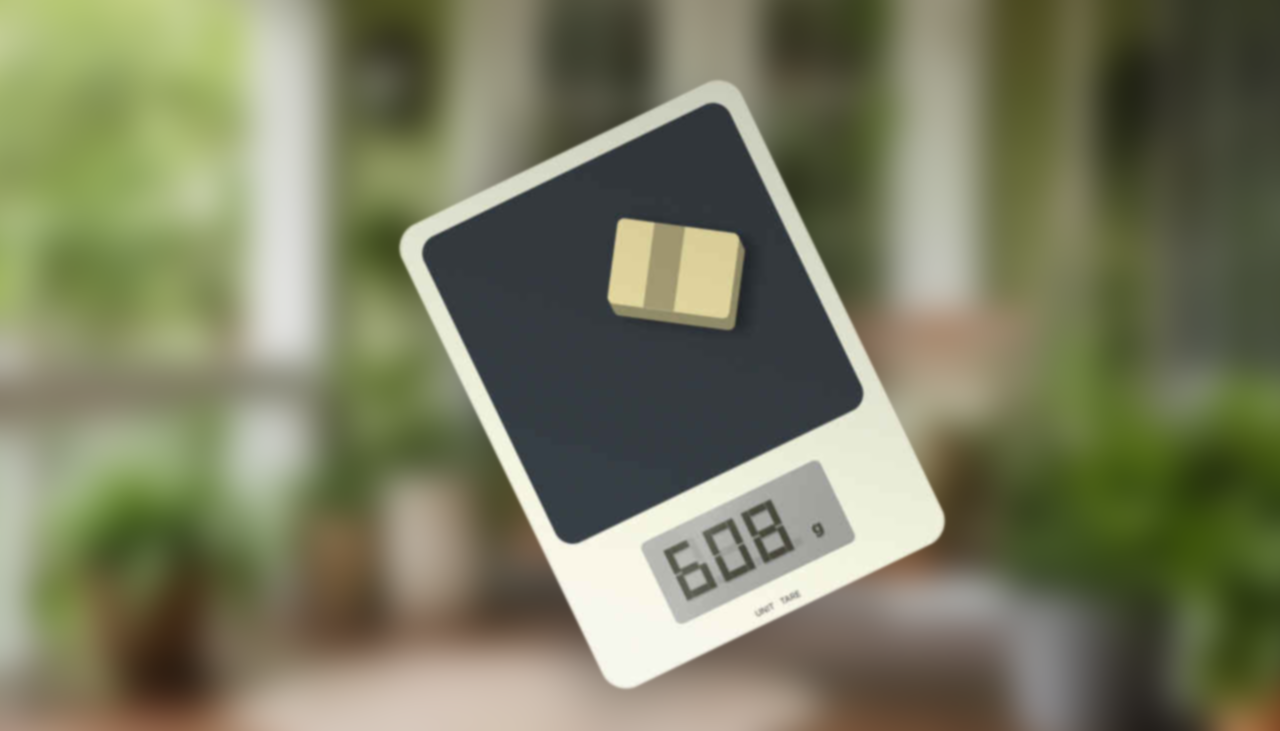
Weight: value=608 unit=g
